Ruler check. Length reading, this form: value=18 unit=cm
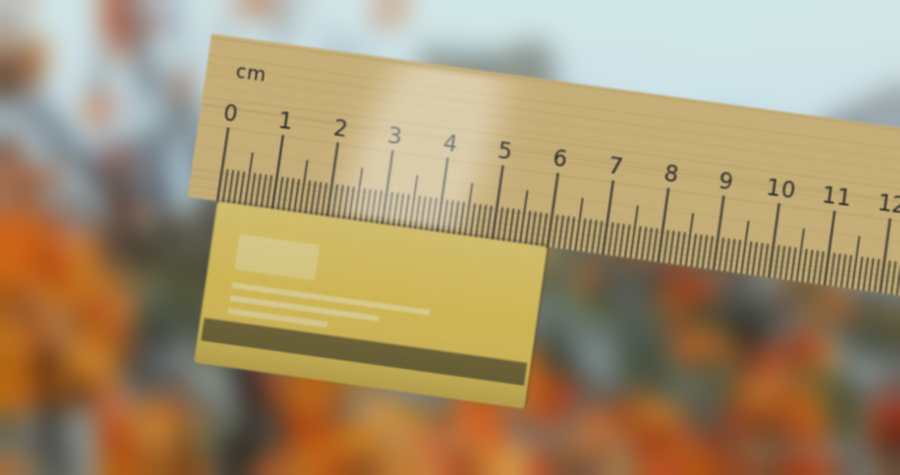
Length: value=6 unit=cm
